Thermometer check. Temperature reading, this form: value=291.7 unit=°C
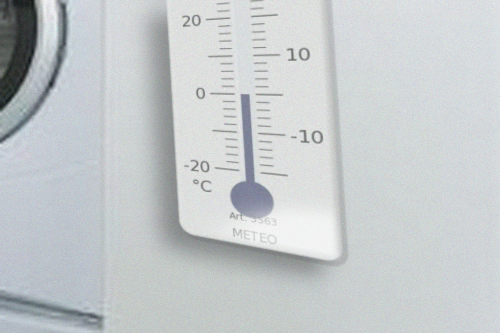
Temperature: value=0 unit=°C
